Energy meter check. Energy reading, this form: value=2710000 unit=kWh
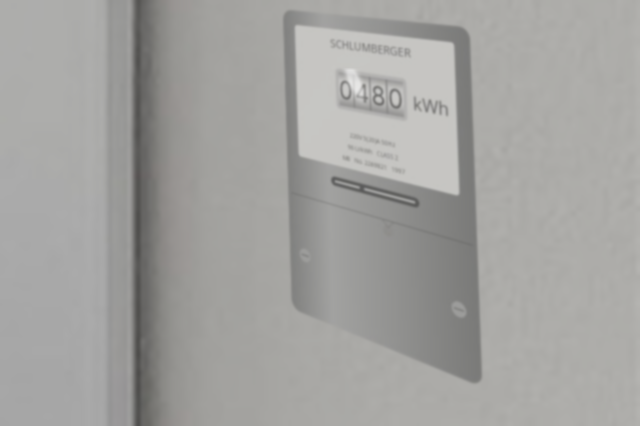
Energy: value=480 unit=kWh
